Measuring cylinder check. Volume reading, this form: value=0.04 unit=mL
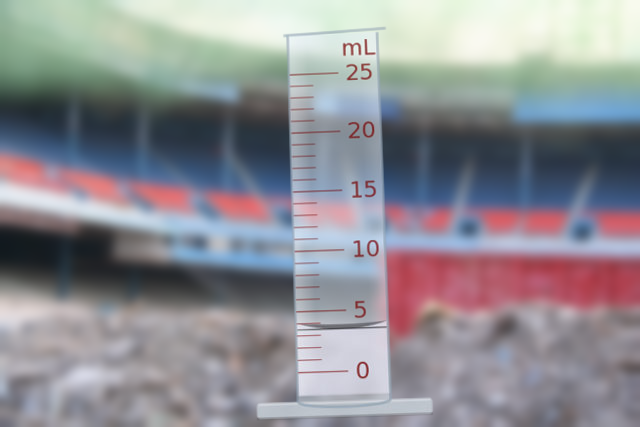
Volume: value=3.5 unit=mL
